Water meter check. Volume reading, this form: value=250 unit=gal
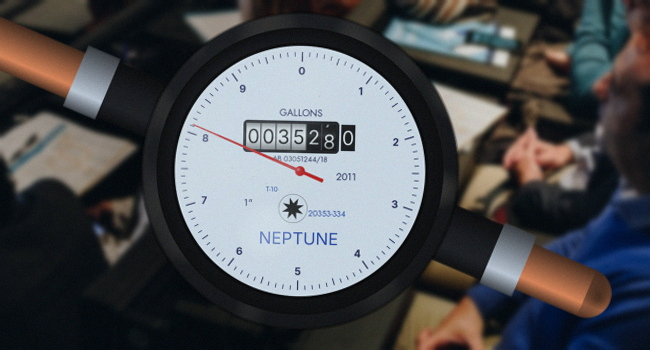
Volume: value=35278.1 unit=gal
